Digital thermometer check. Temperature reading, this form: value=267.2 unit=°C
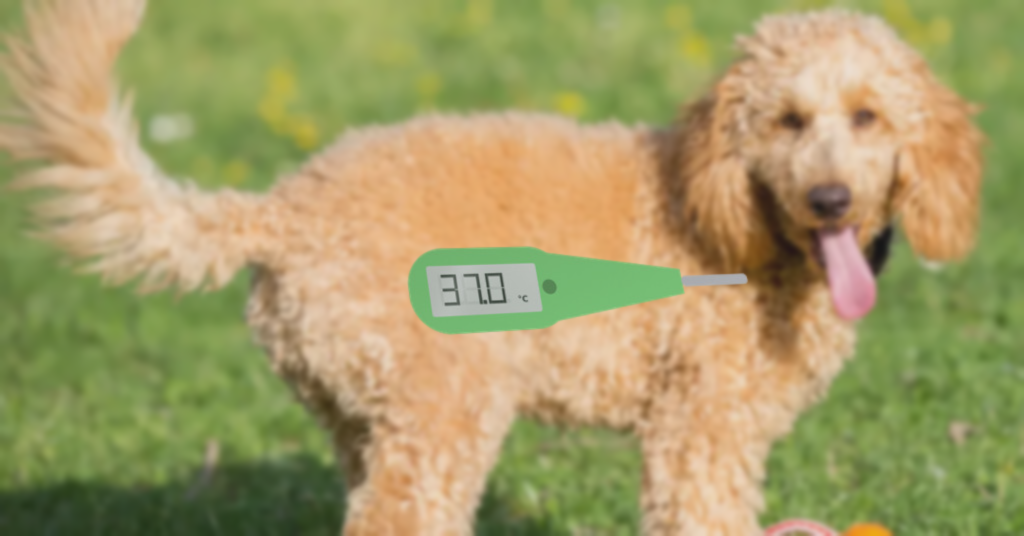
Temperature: value=37.0 unit=°C
